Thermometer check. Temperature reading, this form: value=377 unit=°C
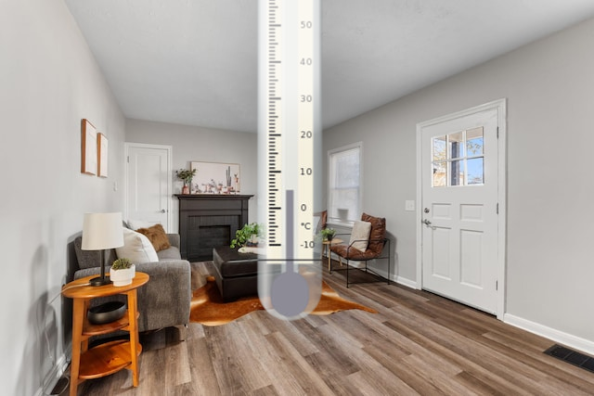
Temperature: value=5 unit=°C
